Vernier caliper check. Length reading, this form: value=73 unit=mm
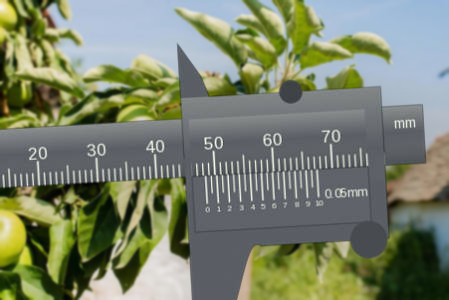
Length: value=48.4 unit=mm
